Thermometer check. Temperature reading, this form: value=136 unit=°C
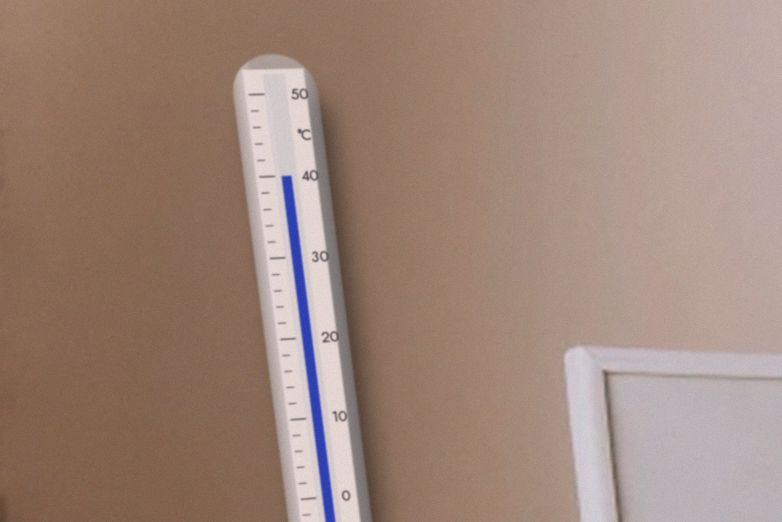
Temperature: value=40 unit=°C
